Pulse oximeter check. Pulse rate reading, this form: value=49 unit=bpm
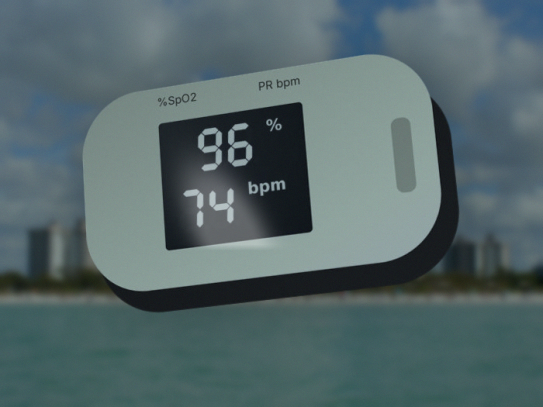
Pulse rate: value=74 unit=bpm
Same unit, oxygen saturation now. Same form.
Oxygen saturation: value=96 unit=%
